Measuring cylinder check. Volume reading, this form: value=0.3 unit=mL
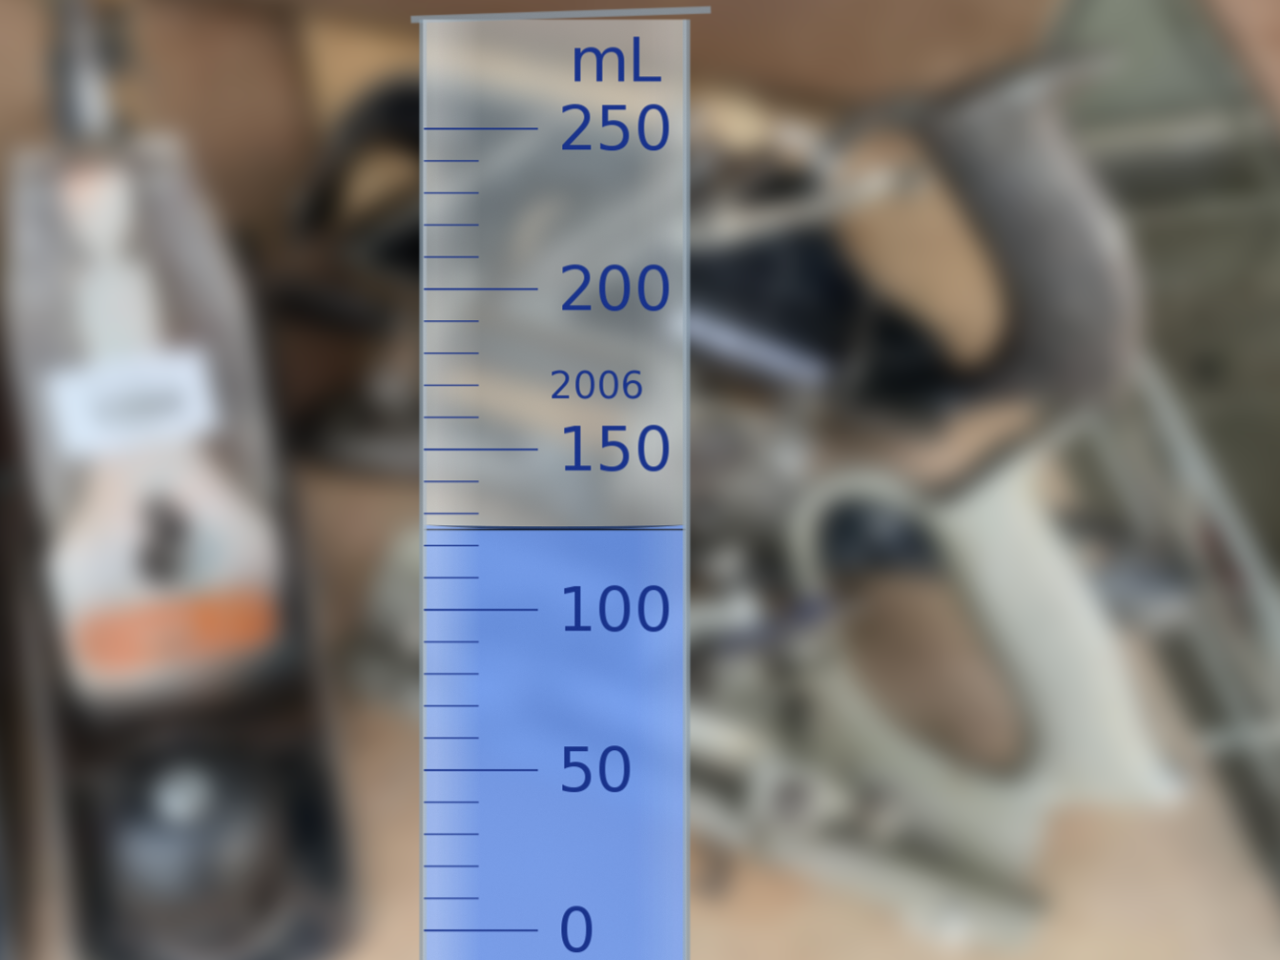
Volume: value=125 unit=mL
